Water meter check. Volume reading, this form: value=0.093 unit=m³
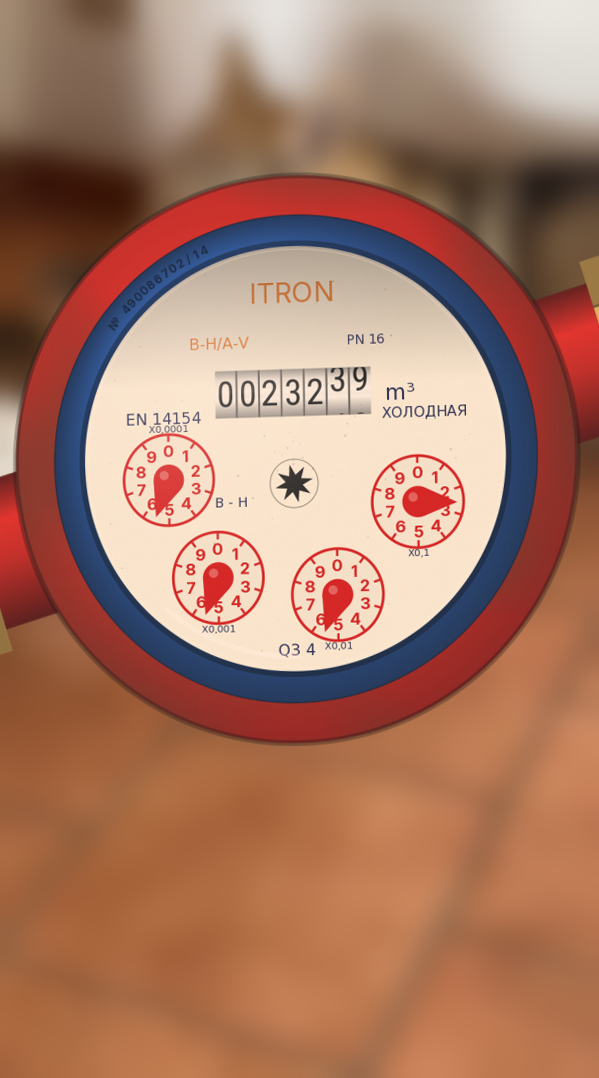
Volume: value=23239.2555 unit=m³
